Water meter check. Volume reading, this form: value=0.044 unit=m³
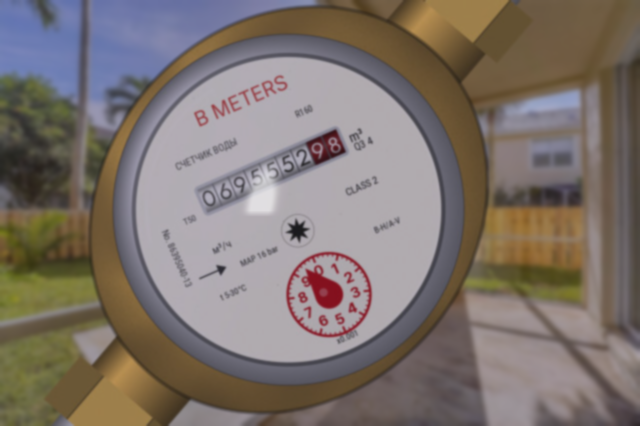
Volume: value=695552.979 unit=m³
